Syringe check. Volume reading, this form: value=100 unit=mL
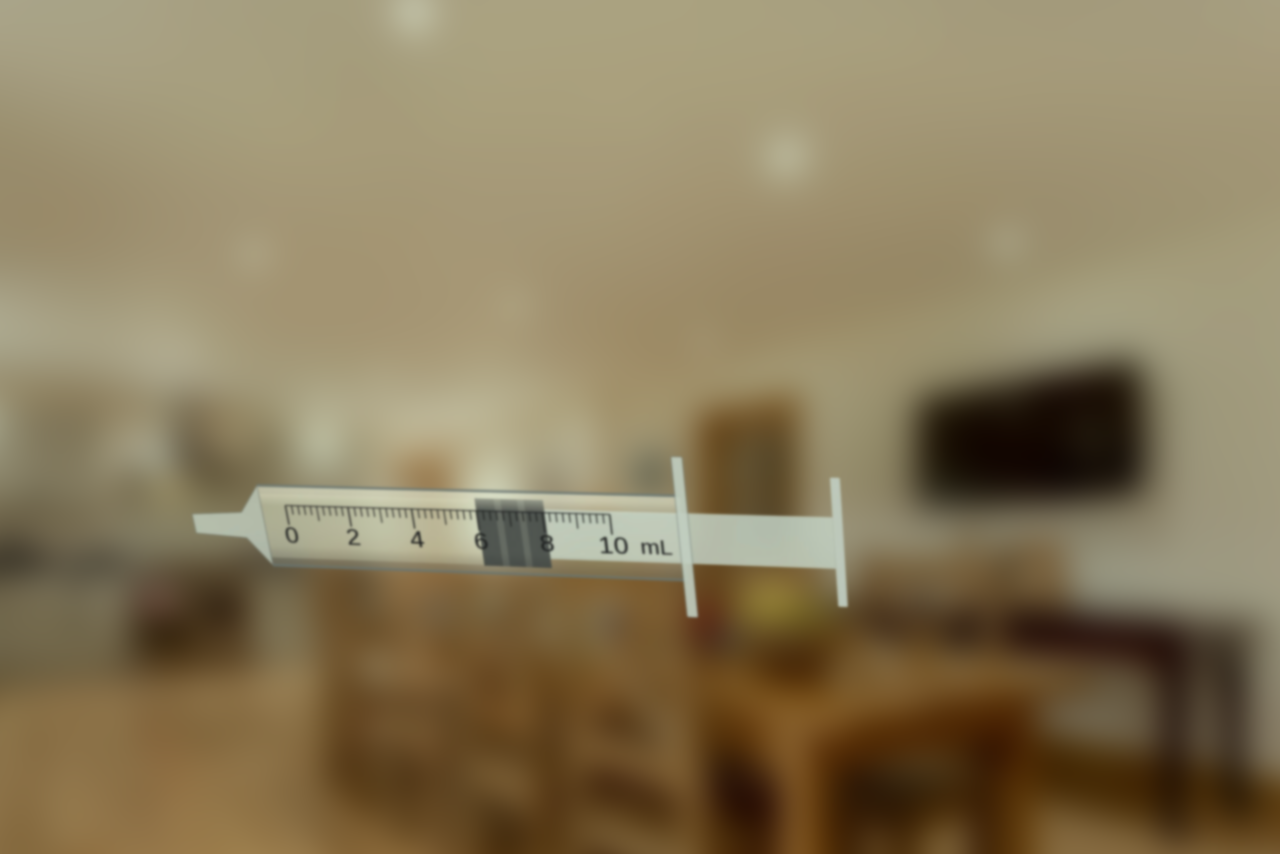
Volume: value=6 unit=mL
